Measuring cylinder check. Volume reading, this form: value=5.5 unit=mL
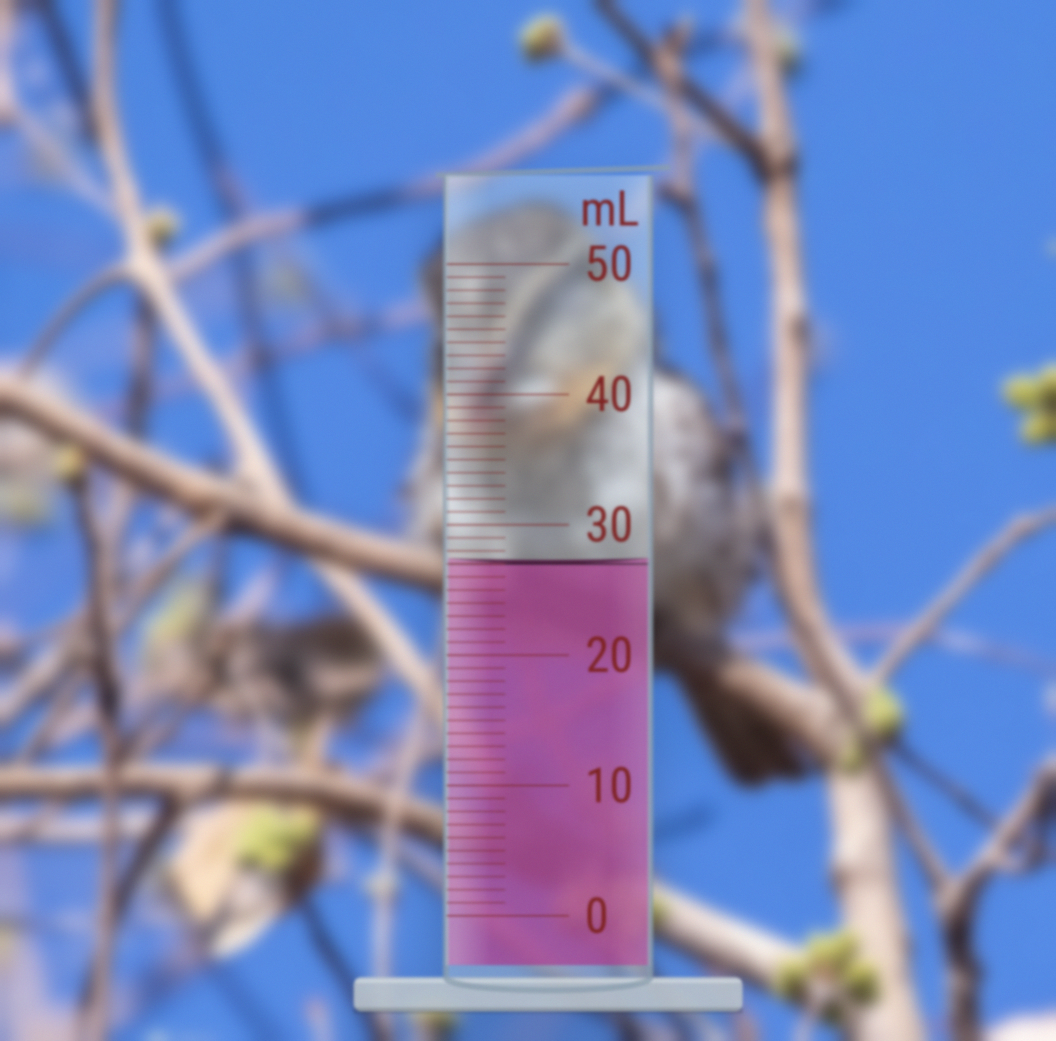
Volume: value=27 unit=mL
